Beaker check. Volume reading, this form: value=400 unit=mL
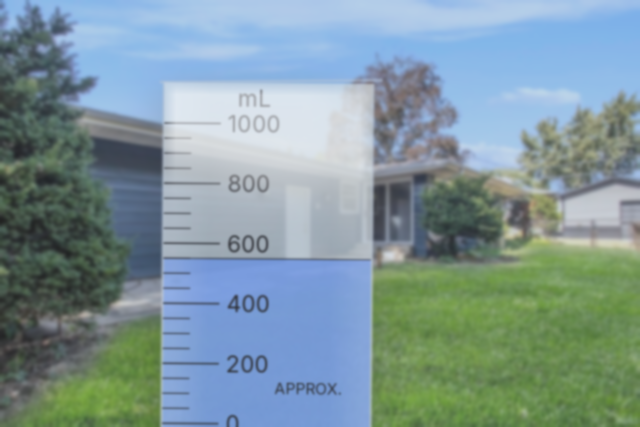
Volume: value=550 unit=mL
